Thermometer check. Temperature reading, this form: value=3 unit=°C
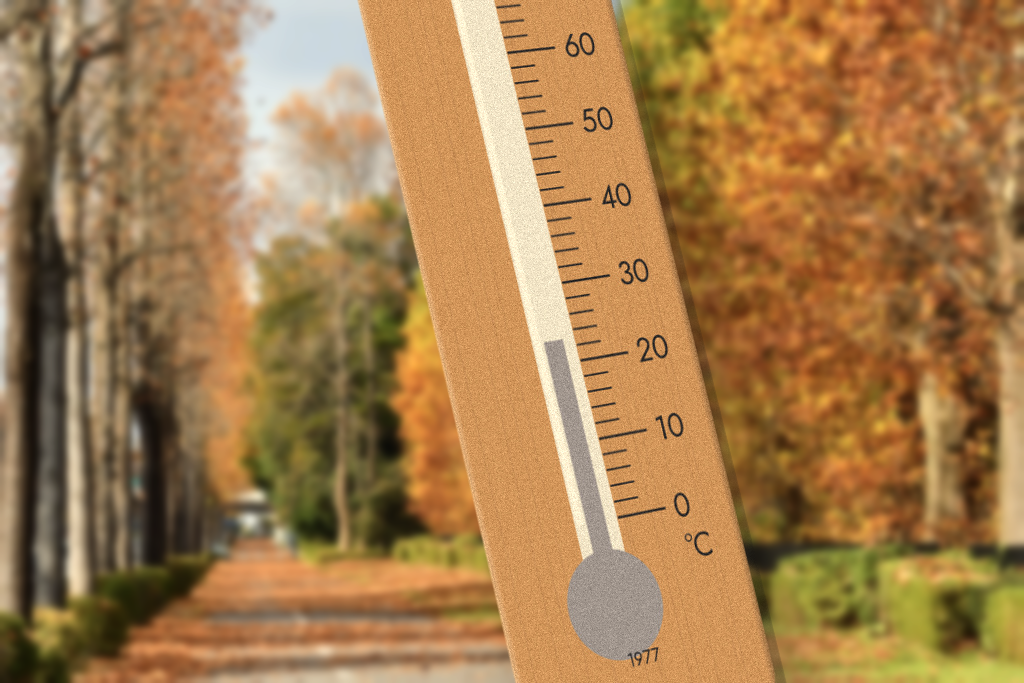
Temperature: value=23 unit=°C
